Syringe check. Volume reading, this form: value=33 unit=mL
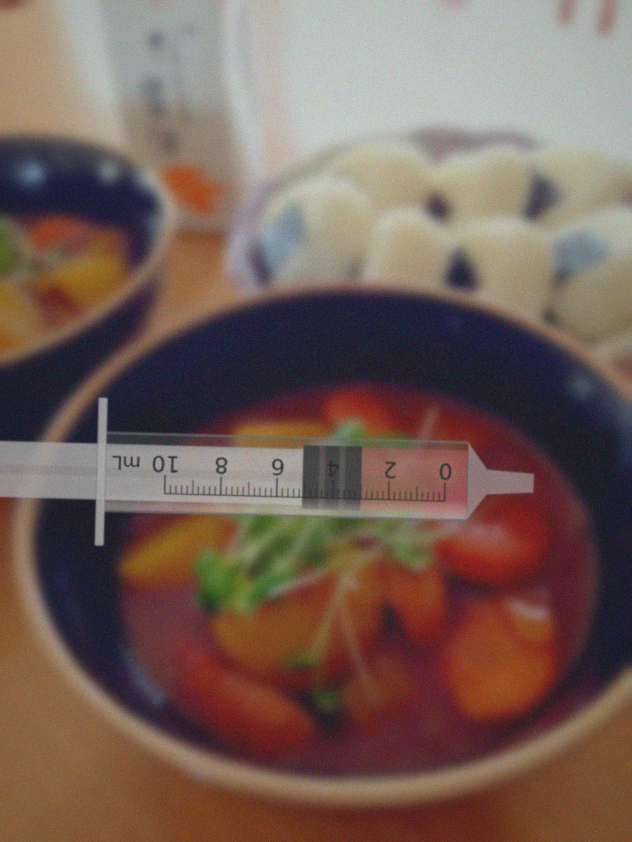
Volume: value=3 unit=mL
